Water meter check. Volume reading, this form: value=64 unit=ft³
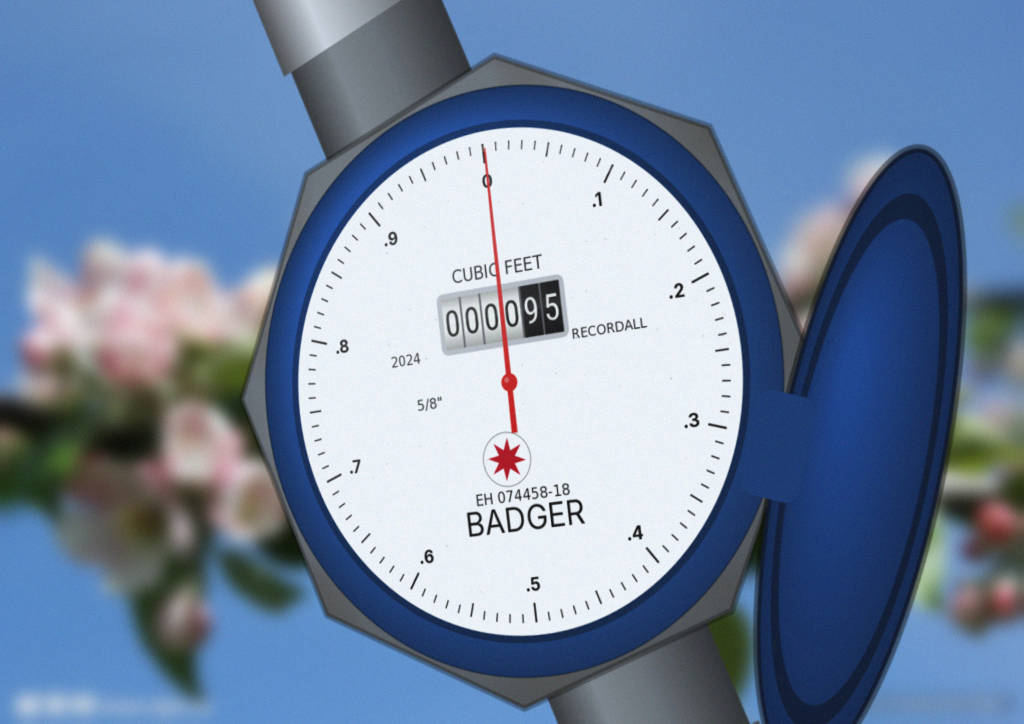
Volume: value=95.00 unit=ft³
